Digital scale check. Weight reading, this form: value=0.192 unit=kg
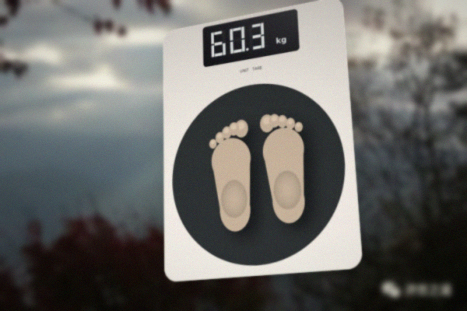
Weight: value=60.3 unit=kg
